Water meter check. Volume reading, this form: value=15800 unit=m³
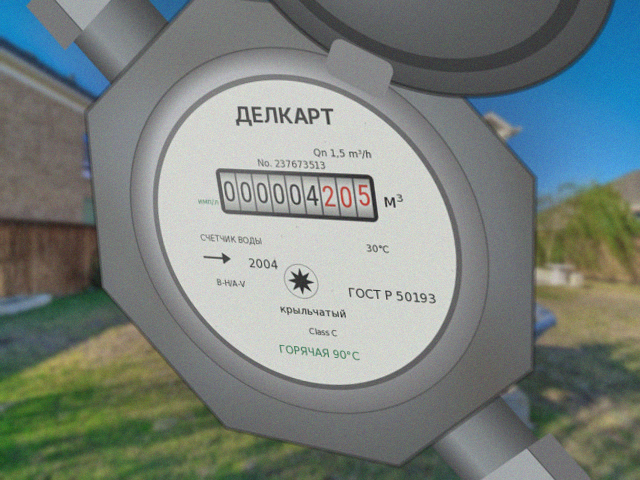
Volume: value=4.205 unit=m³
